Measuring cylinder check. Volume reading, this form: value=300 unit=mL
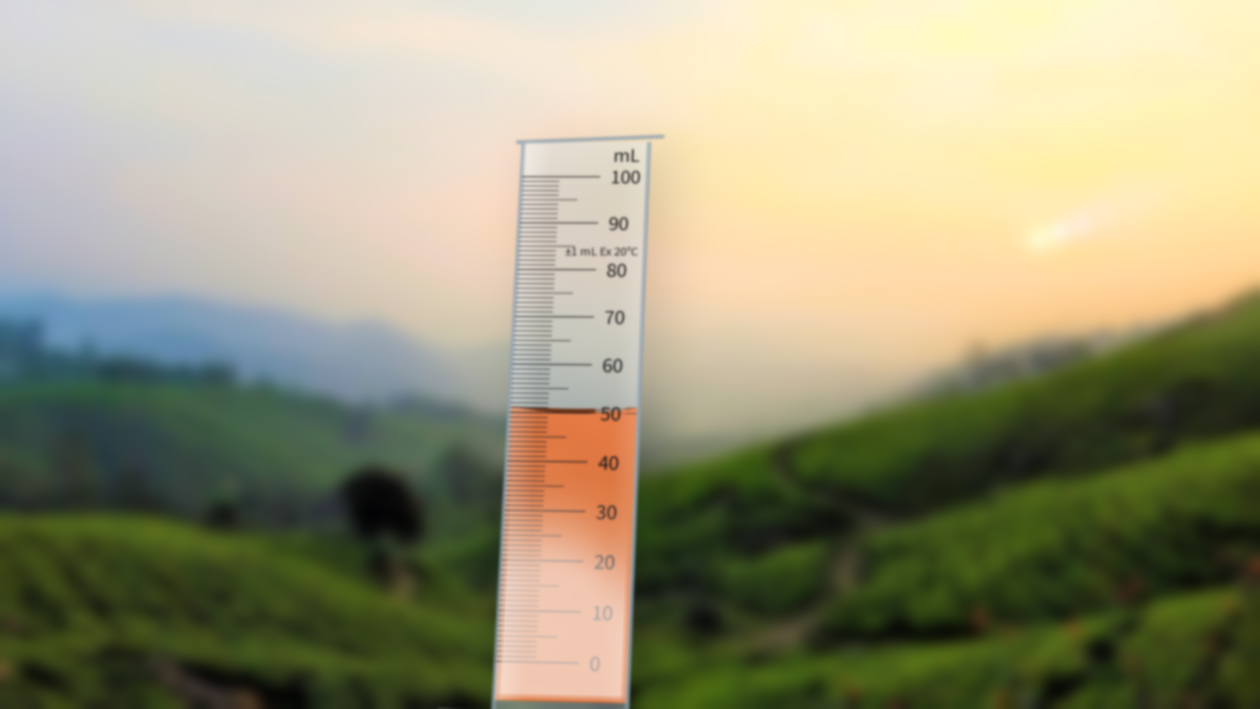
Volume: value=50 unit=mL
